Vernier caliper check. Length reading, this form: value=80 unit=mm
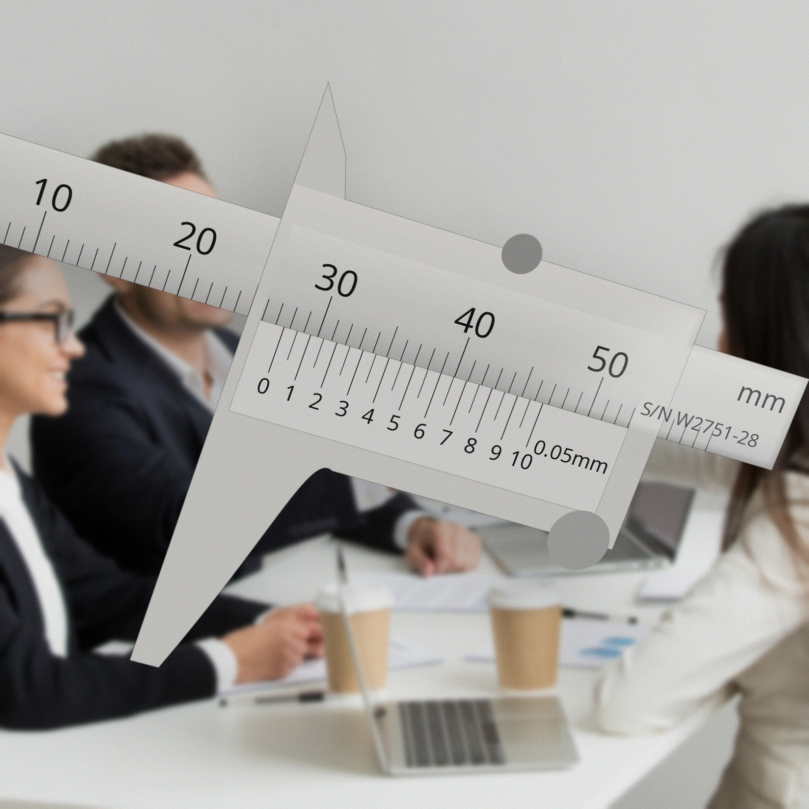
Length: value=27.6 unit=mm
